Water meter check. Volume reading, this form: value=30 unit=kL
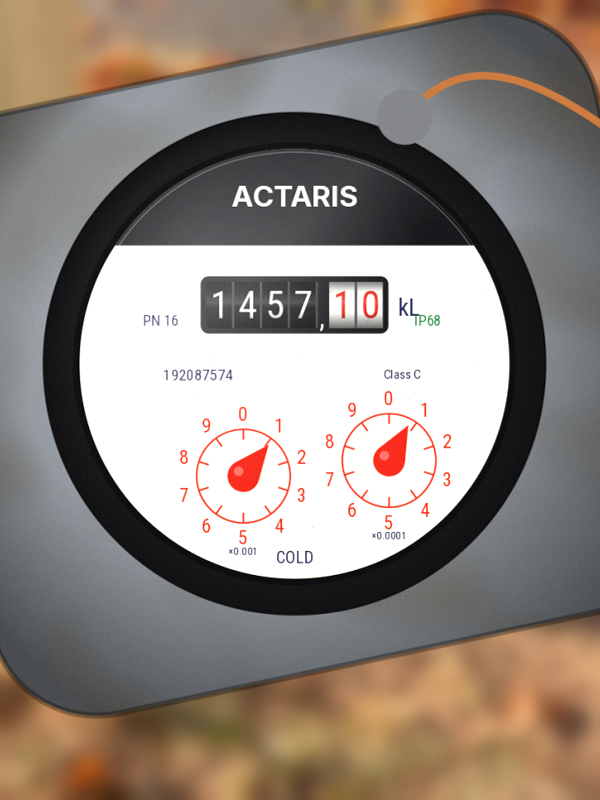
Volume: value=1457.1010 unit=kL
